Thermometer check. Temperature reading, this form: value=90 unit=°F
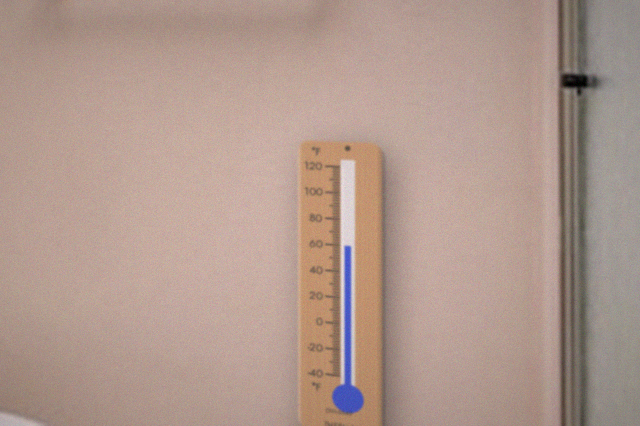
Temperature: value=60 unit=°F
